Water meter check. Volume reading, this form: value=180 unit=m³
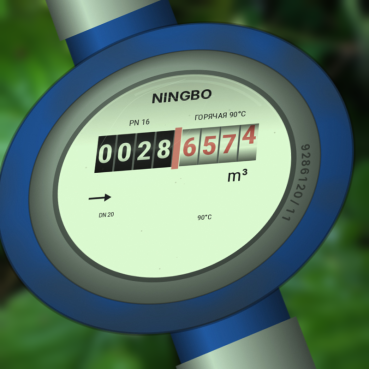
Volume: value=28.6574 unit=m³
